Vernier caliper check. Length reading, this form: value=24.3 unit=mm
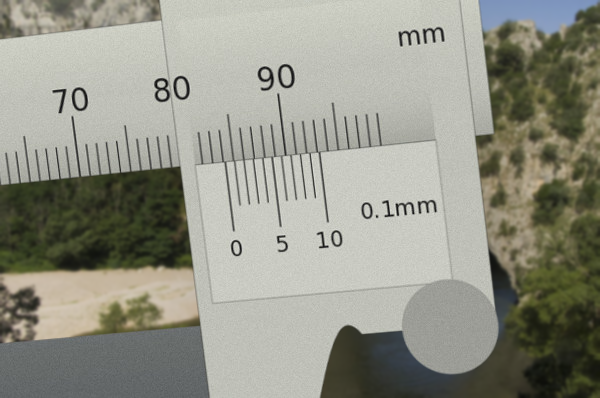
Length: value=84.2 unit=mm
